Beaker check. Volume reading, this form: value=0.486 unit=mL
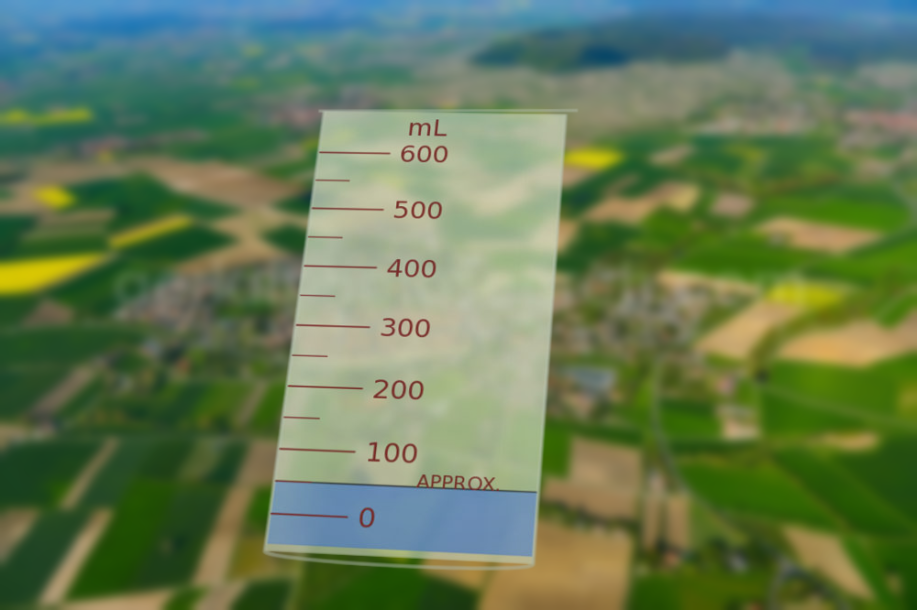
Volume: value=50 unit=mL
